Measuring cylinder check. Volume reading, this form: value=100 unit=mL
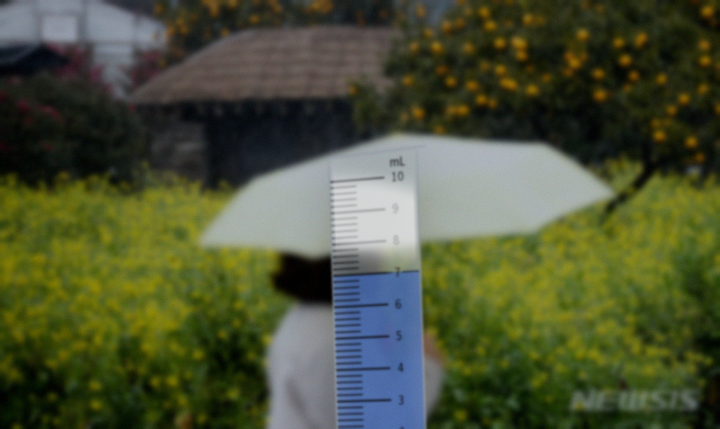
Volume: value=7 unit=mL
